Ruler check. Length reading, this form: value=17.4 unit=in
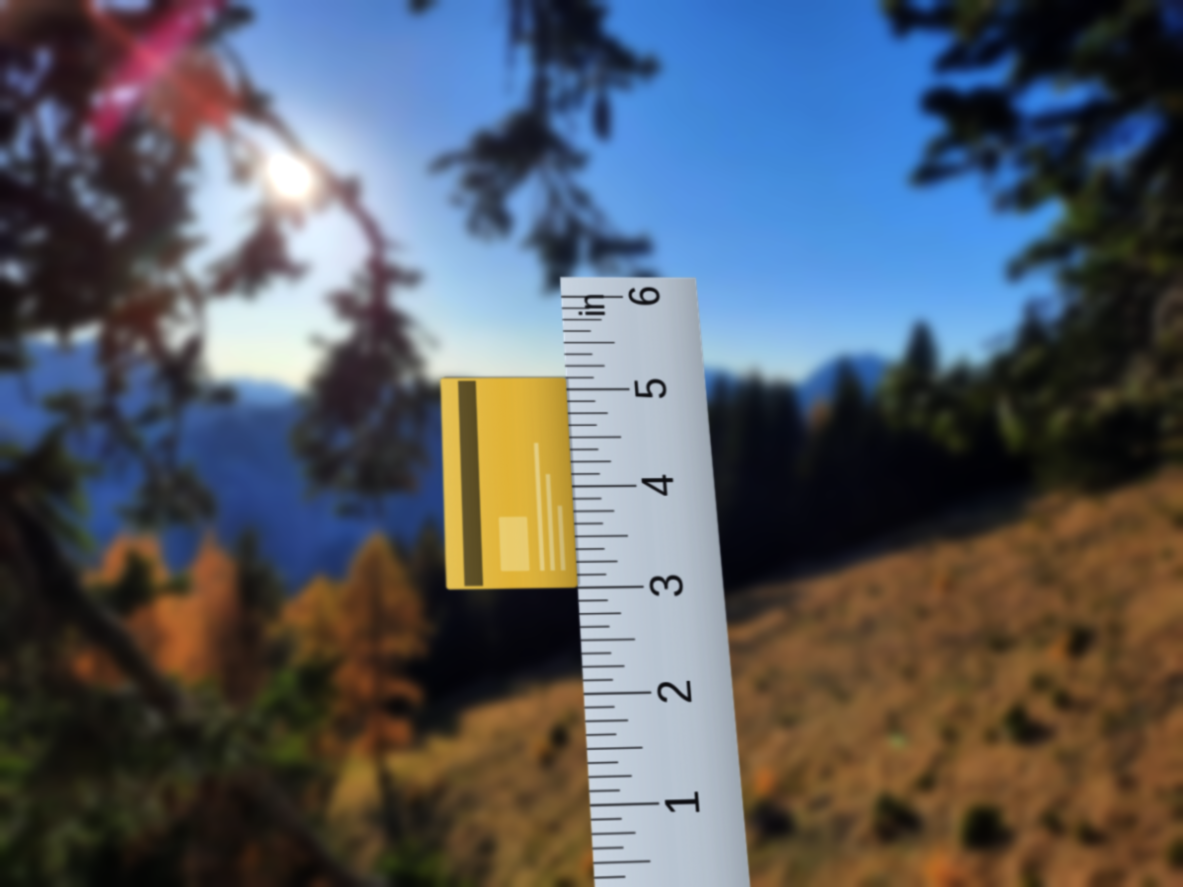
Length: value=2.125 unit=in
